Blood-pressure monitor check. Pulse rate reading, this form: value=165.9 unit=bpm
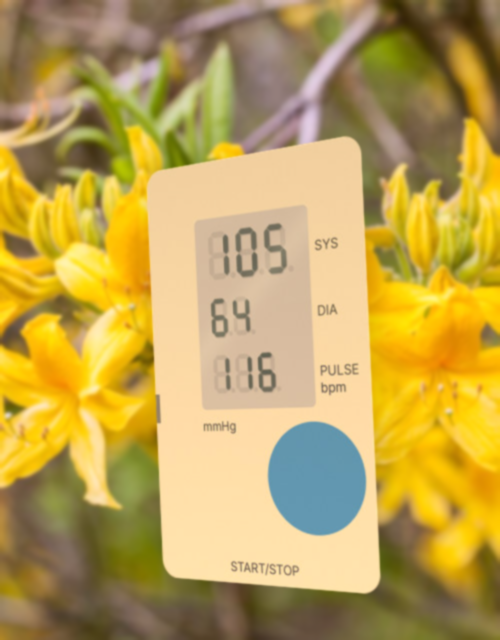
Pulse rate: value=116 unit=bpm
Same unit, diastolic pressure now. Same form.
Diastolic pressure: value=64 unit=mmHg
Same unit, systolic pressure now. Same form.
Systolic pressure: value=105 unit=mmHg
